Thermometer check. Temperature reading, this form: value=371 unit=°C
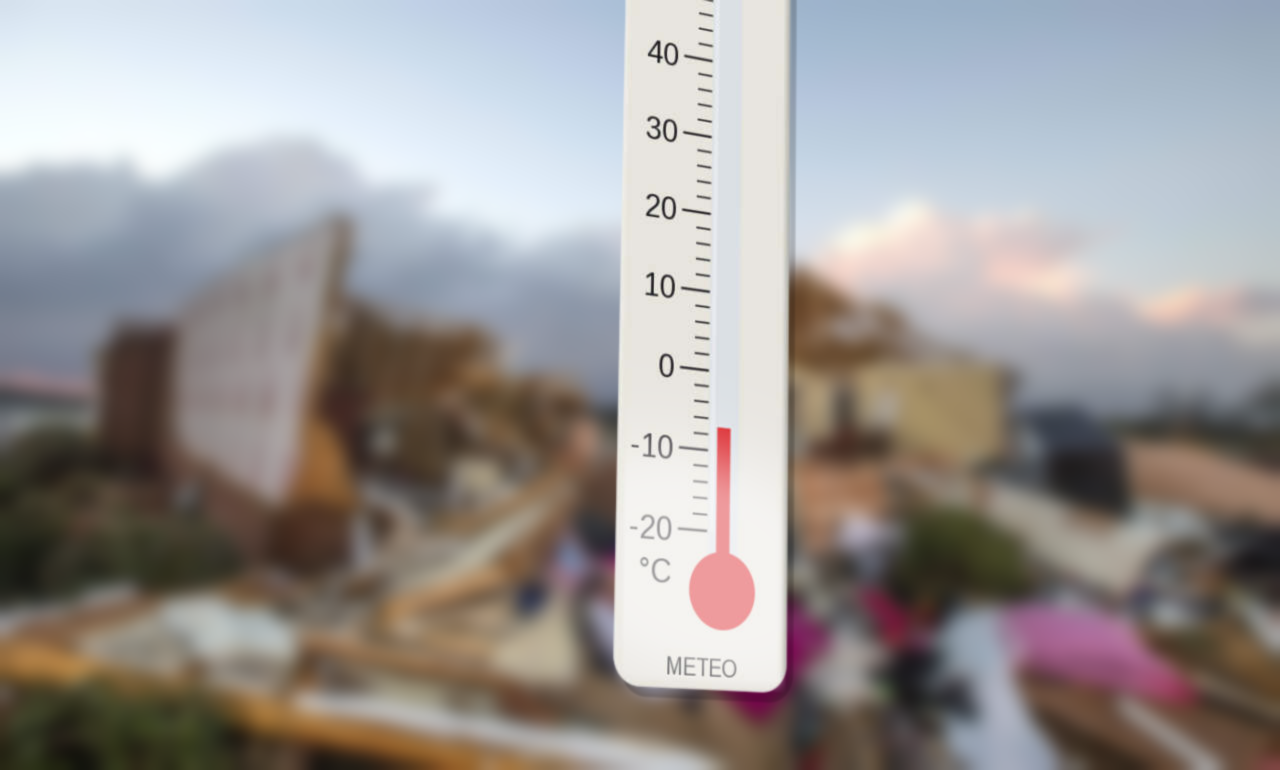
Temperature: value=-7 unit=°C
